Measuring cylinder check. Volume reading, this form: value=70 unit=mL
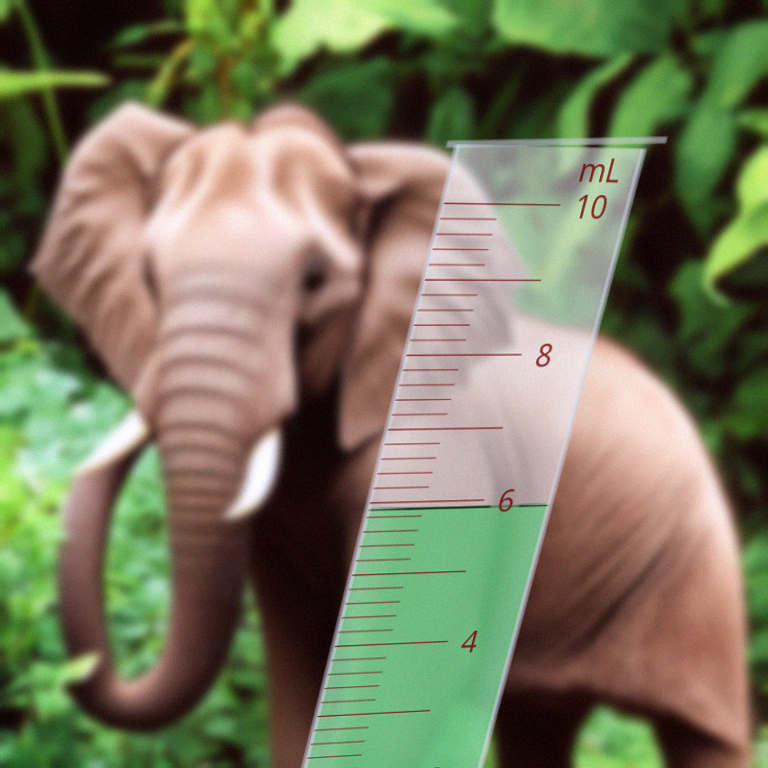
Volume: value=5.9 unit=mL
